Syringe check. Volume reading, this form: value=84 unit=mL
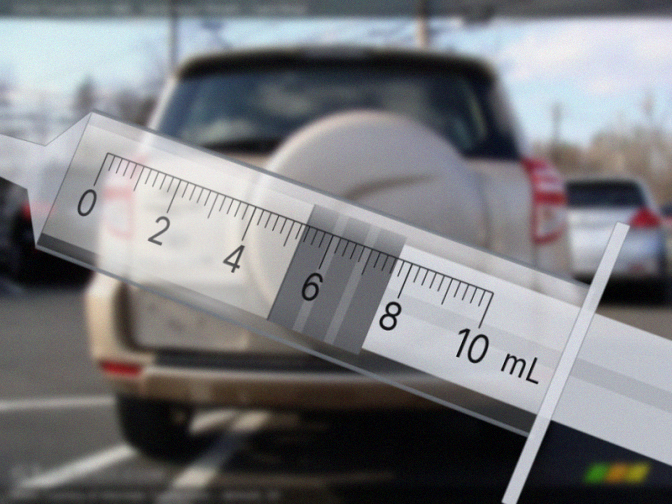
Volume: value=5.3 unit=mL
